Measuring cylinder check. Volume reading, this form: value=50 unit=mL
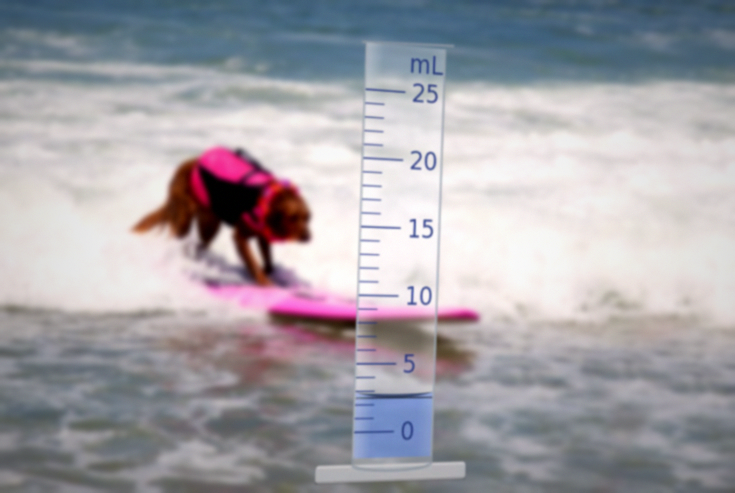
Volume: value=2.5 unit=mL
